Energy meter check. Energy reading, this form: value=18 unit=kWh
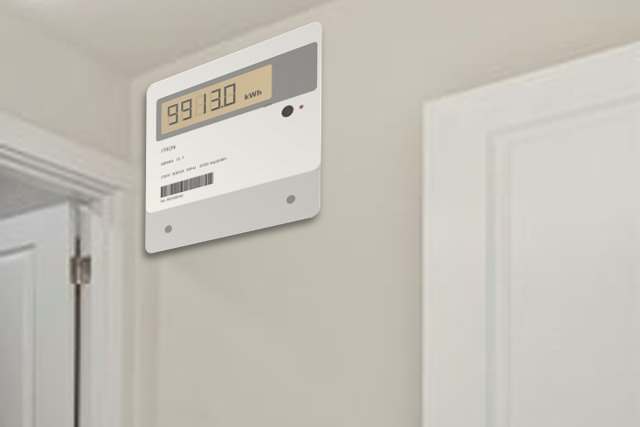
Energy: value=9913.0 unit=kWh
